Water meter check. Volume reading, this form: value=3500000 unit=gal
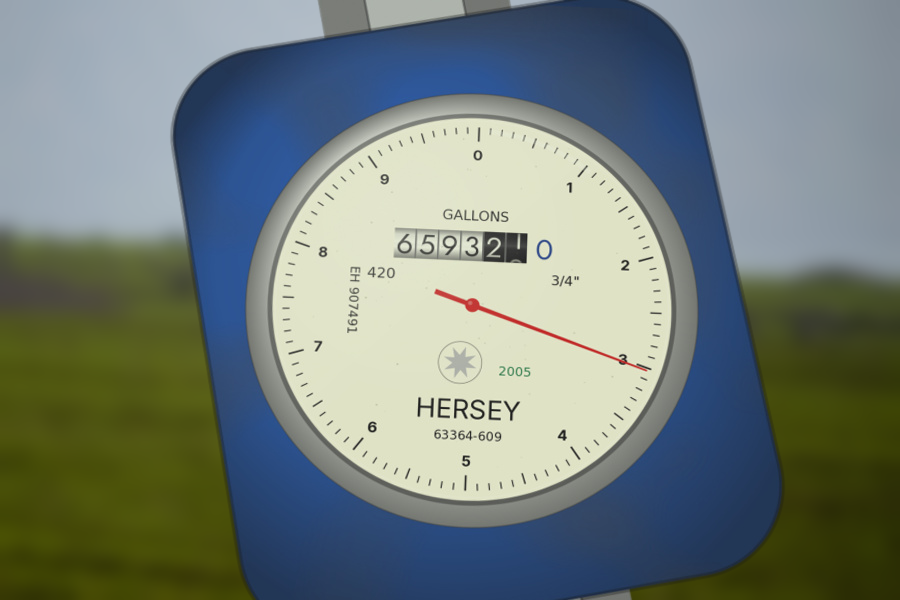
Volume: value=6593213.0 unit=gal
